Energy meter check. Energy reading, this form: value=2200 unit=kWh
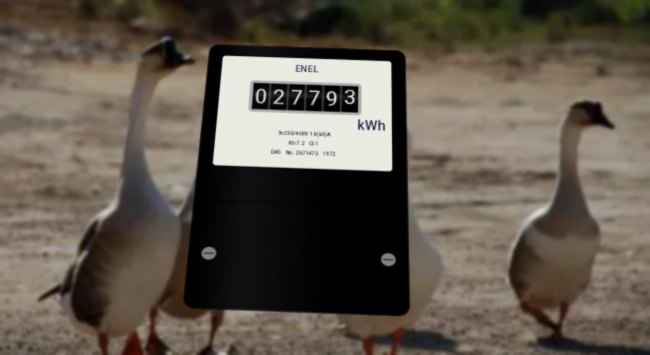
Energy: value=27793 unit=kWh
